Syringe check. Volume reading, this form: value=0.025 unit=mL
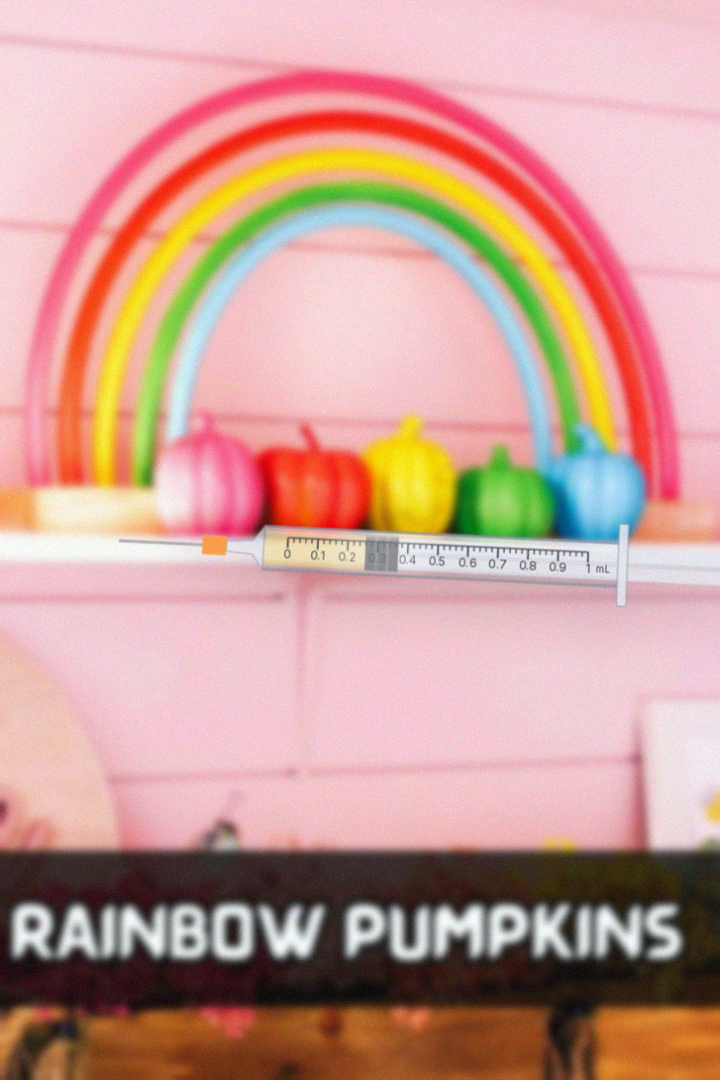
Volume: value=0.26 unit=mL
